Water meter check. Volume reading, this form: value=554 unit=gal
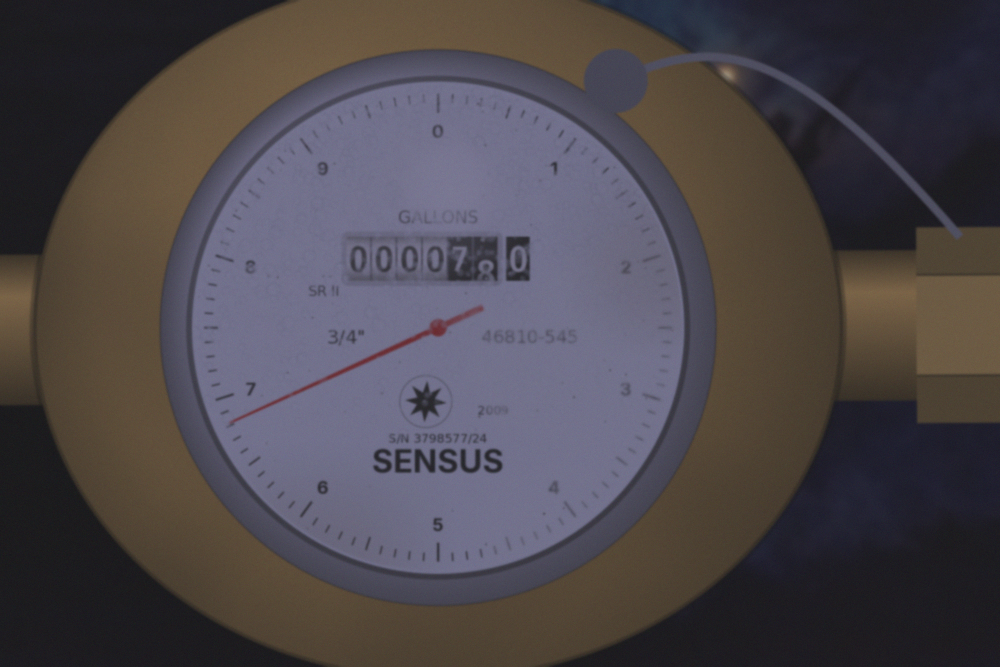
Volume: value=776.8 unit=gal
